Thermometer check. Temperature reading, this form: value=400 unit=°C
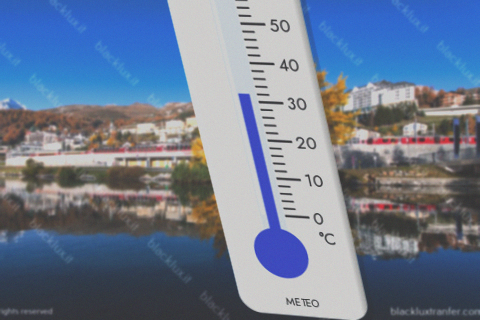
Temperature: value=32 unit=°C
